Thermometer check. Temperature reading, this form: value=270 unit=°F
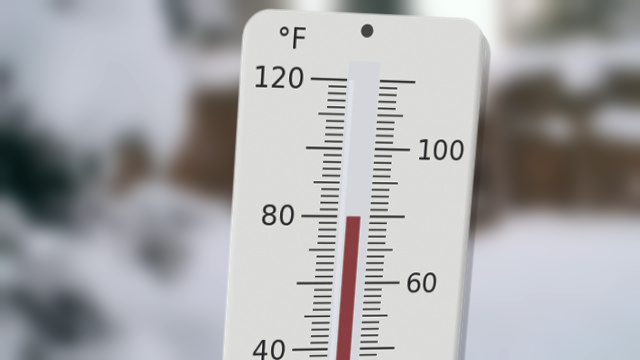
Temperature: value=80 unit=°F
